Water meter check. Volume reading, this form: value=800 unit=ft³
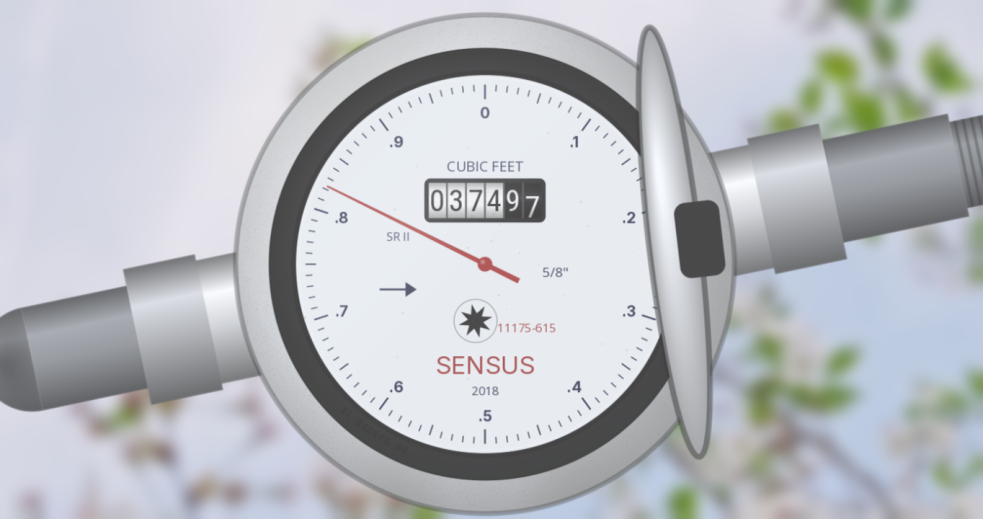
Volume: value=37496.82 unit=ft³
